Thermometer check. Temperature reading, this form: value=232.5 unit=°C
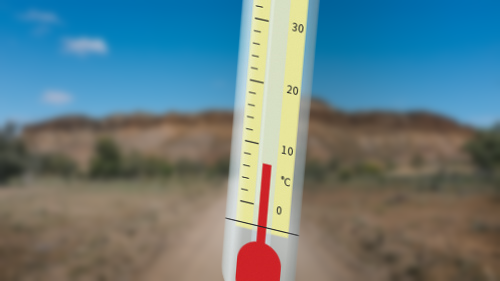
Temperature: value=7 unit=°C
